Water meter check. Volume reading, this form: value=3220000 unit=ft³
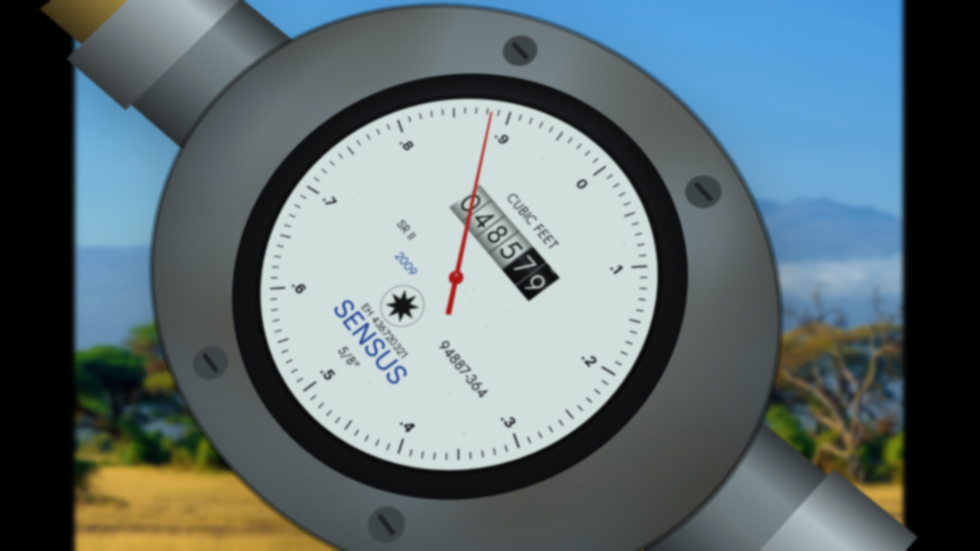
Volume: value=48578.88 unit=ft³
